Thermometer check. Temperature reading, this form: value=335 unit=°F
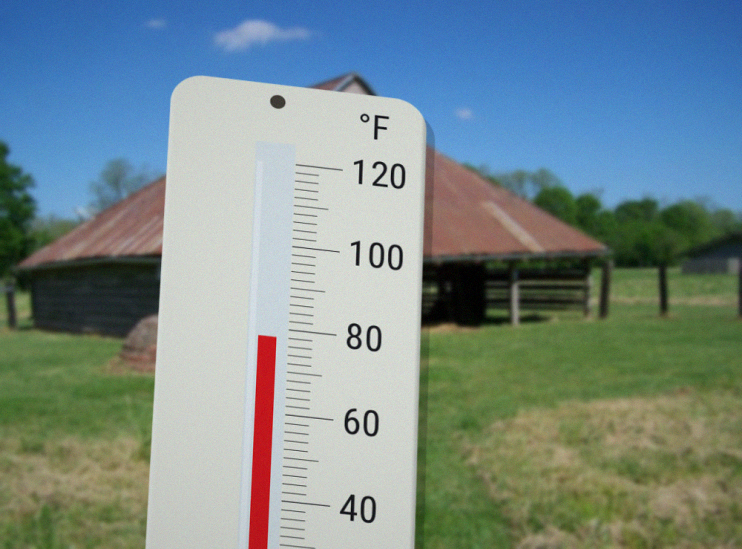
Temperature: value=78 unit=°F
